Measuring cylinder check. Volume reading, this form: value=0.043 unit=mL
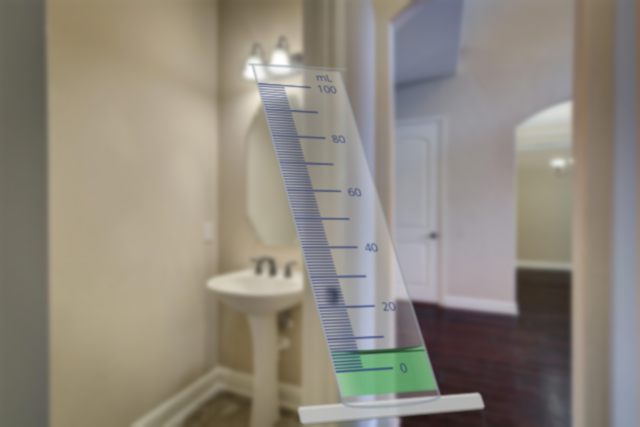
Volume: value=5 unit=mL
